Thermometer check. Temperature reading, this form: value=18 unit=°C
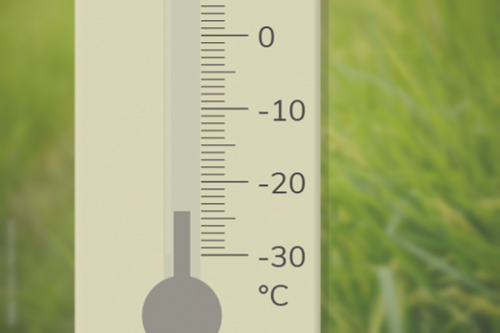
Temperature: value=-24 unit=°C
